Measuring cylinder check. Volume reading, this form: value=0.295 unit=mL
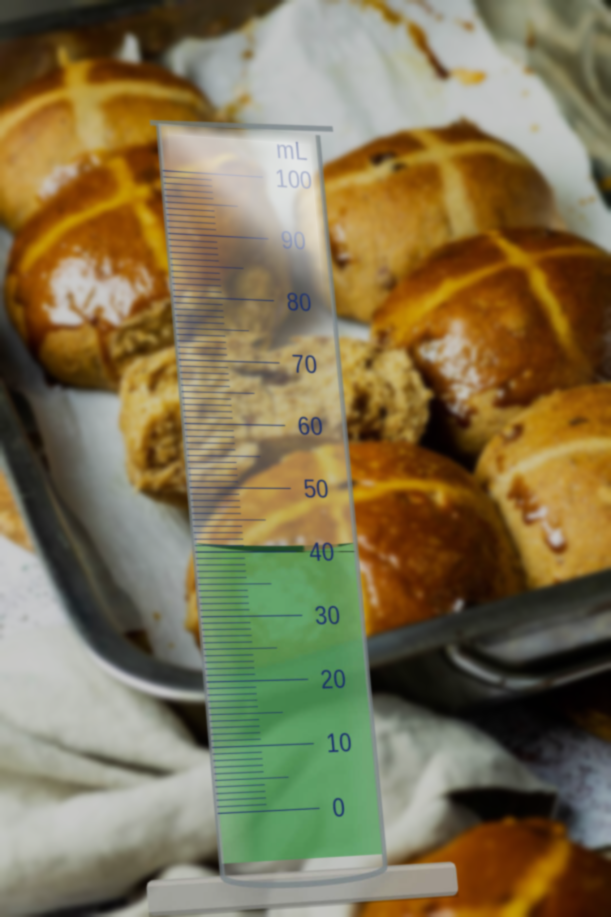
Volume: value=40 unit=mL
